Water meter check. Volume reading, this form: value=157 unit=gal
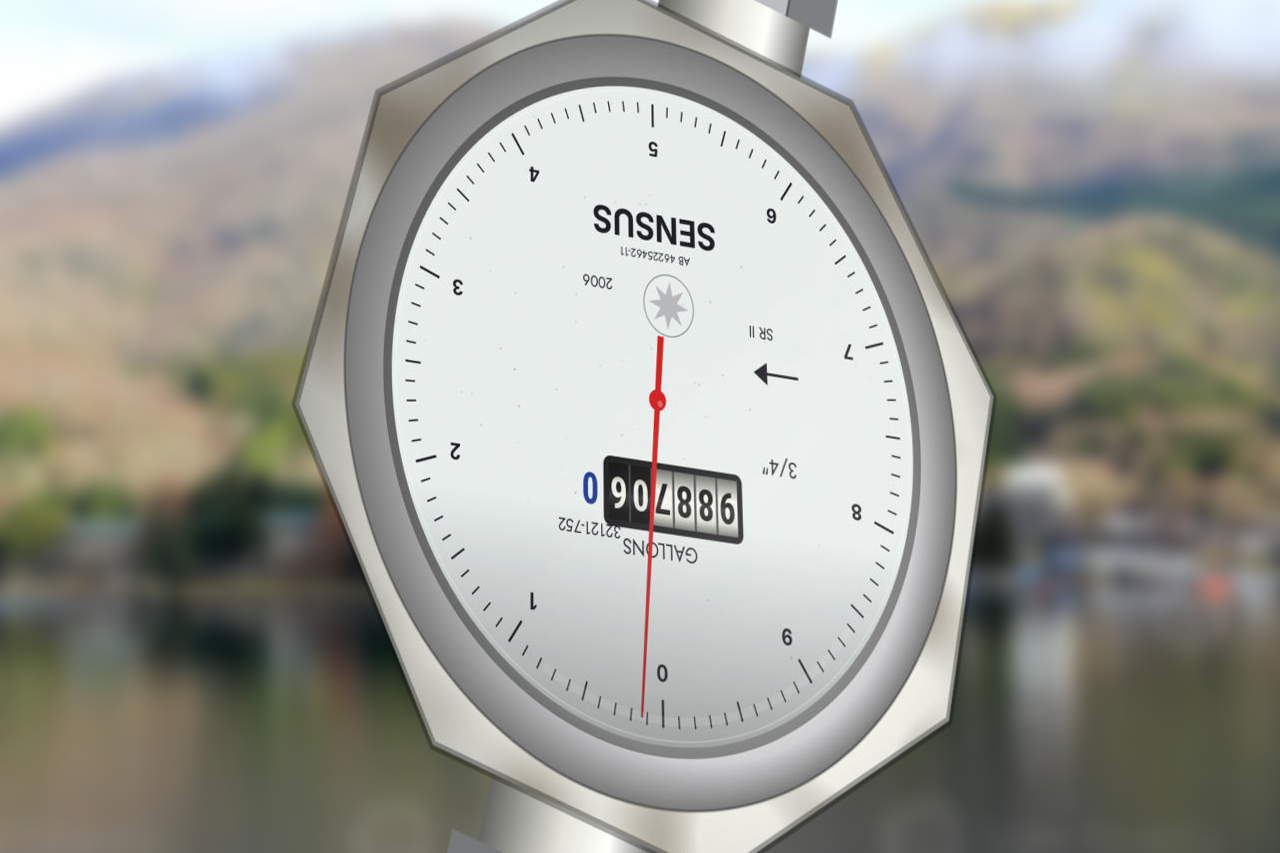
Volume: value=9887060.1 unit=gal
